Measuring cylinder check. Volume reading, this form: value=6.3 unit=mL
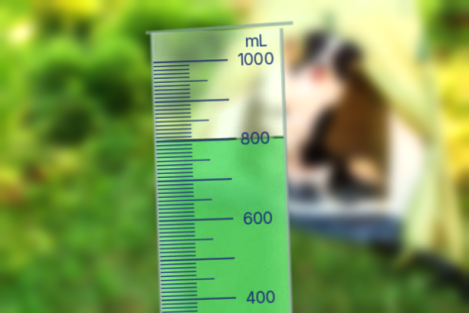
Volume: value=800 unit=mL
